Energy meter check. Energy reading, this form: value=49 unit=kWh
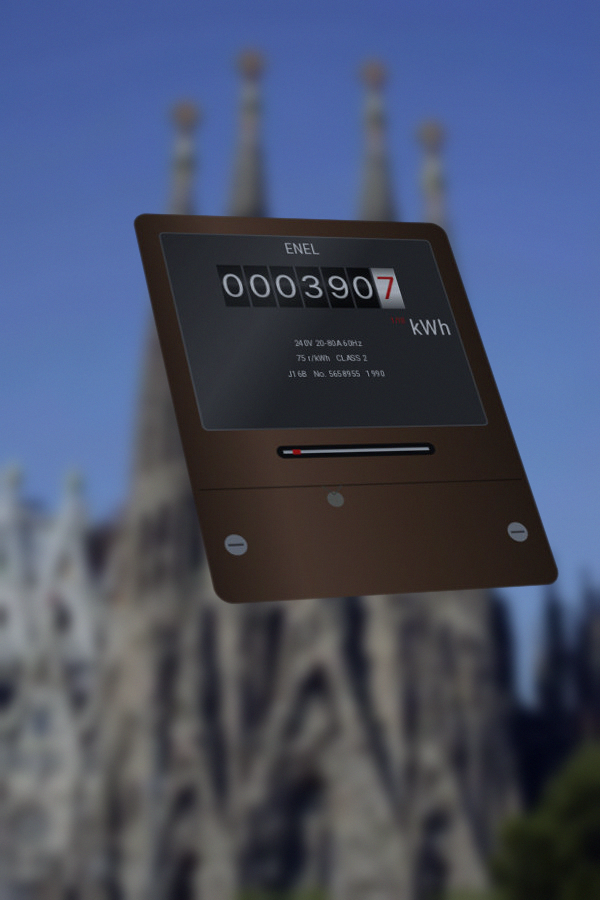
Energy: value=390.7 unit=kWh
